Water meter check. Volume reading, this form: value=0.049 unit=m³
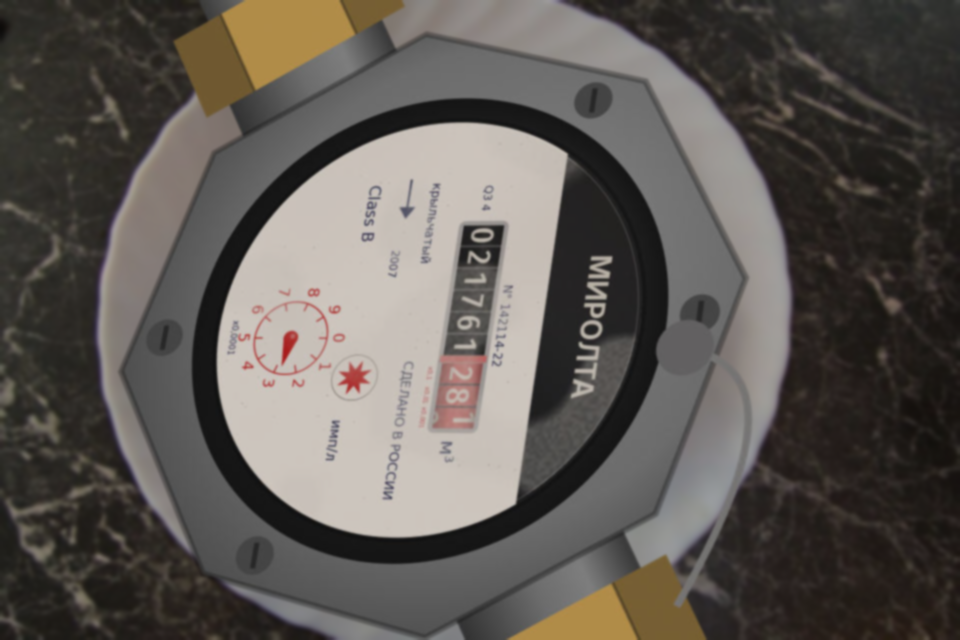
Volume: value=21761.2812 unit=m³
